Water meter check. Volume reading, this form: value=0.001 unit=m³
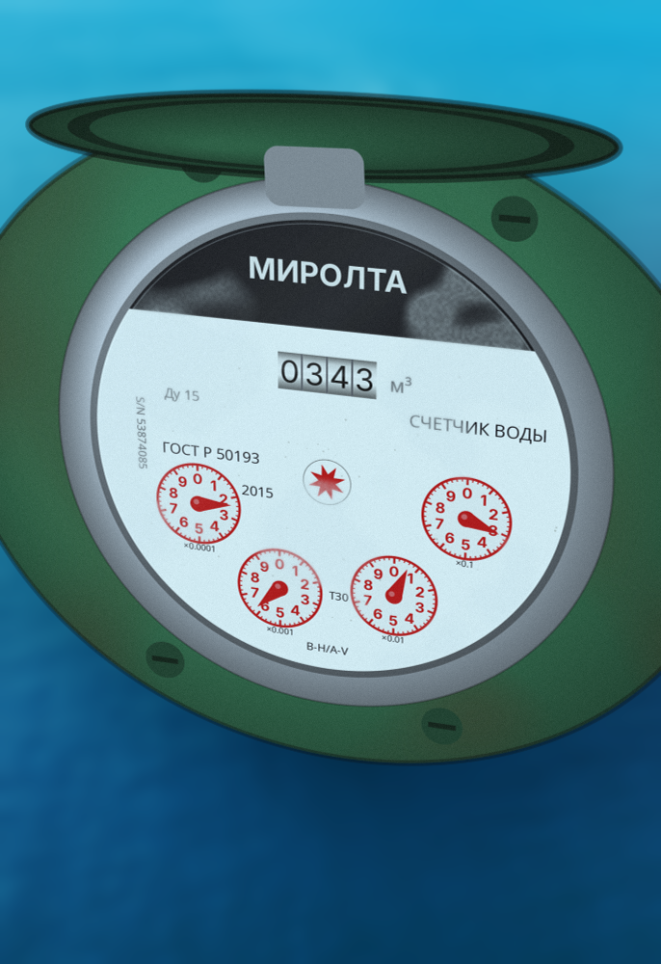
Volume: value=343.3062 unit=m³
